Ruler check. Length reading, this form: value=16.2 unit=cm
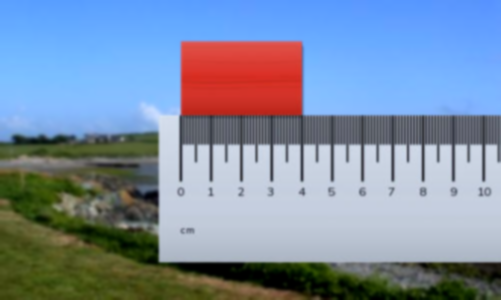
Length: value=4 unit=cm
